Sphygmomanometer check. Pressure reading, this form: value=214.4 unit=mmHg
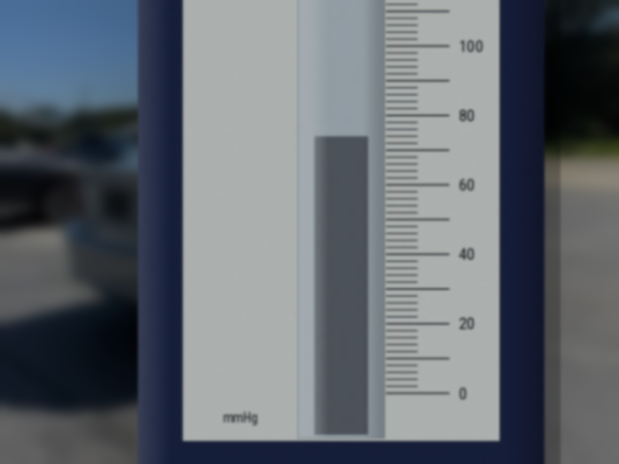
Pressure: value=74 unit=mmHg
